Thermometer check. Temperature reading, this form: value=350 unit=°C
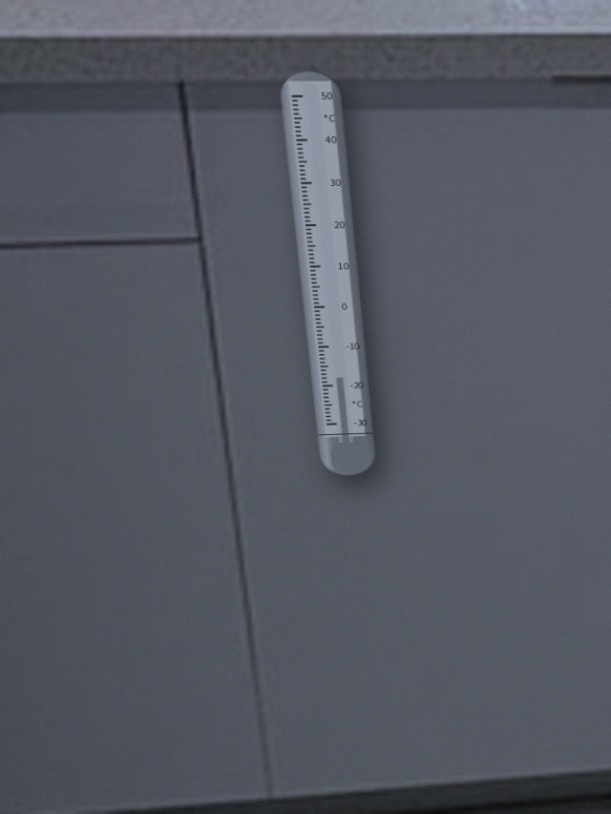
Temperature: value=-18 unit=°C
